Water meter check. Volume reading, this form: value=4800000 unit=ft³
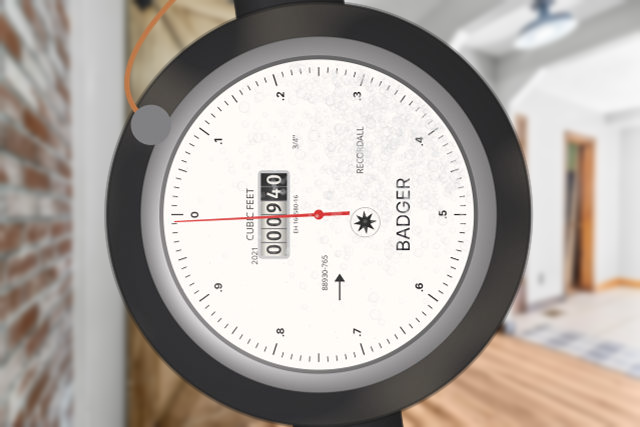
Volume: value=939.99 unit=ft³
